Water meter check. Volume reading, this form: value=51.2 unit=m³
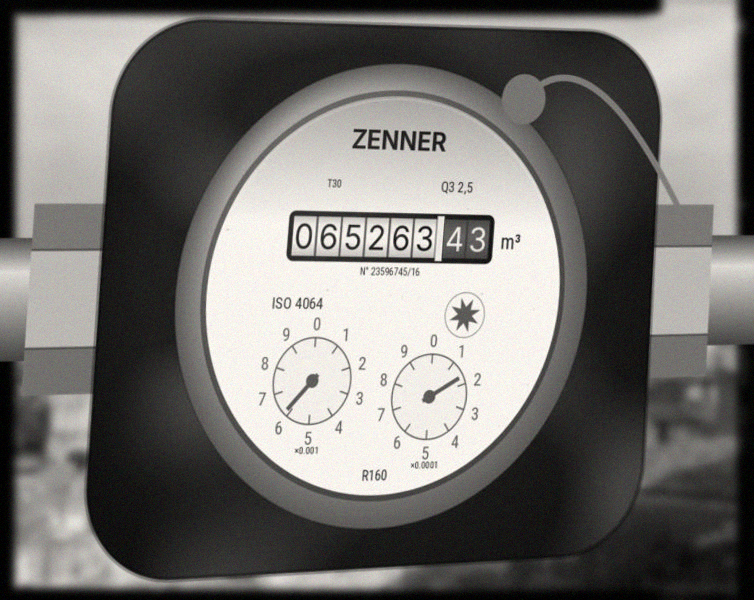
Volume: value=65263.4361 unit=m³
